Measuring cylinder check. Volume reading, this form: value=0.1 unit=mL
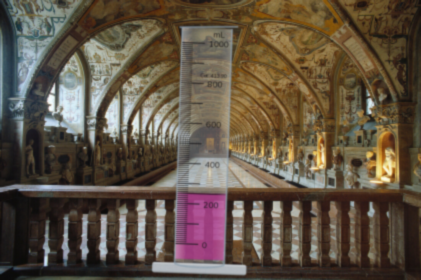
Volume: value=250 unit=mL
